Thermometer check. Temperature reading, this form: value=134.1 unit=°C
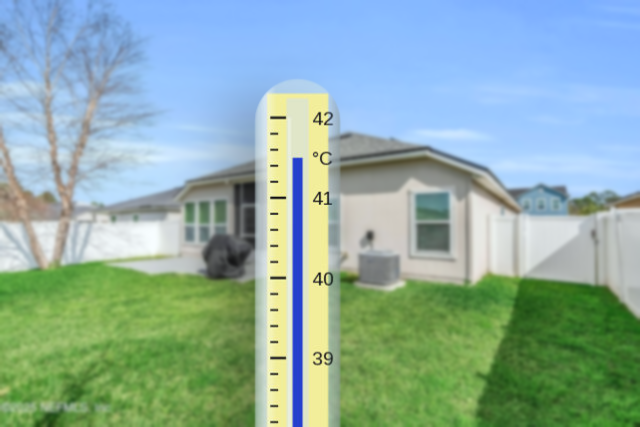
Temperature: value=41.5 unit=°C
